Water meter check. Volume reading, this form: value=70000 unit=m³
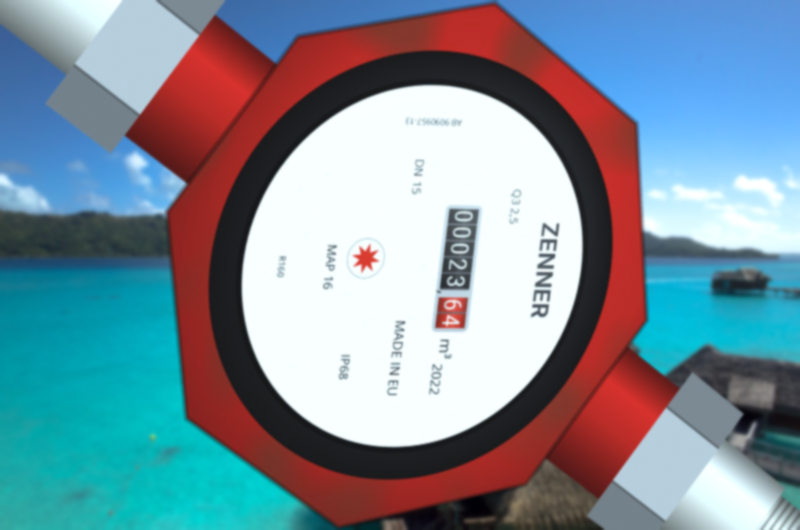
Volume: value=23.64 unit=m³
